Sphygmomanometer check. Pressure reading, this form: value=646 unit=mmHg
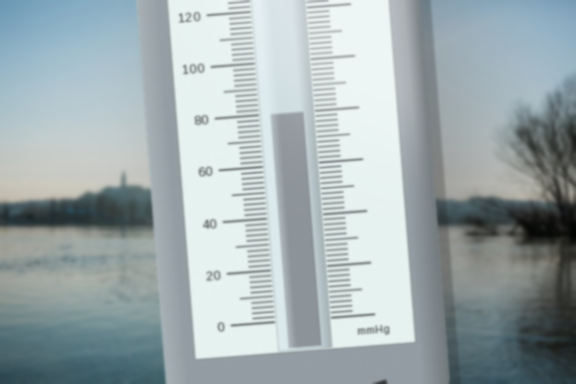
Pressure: value=80 unit=mmHg
